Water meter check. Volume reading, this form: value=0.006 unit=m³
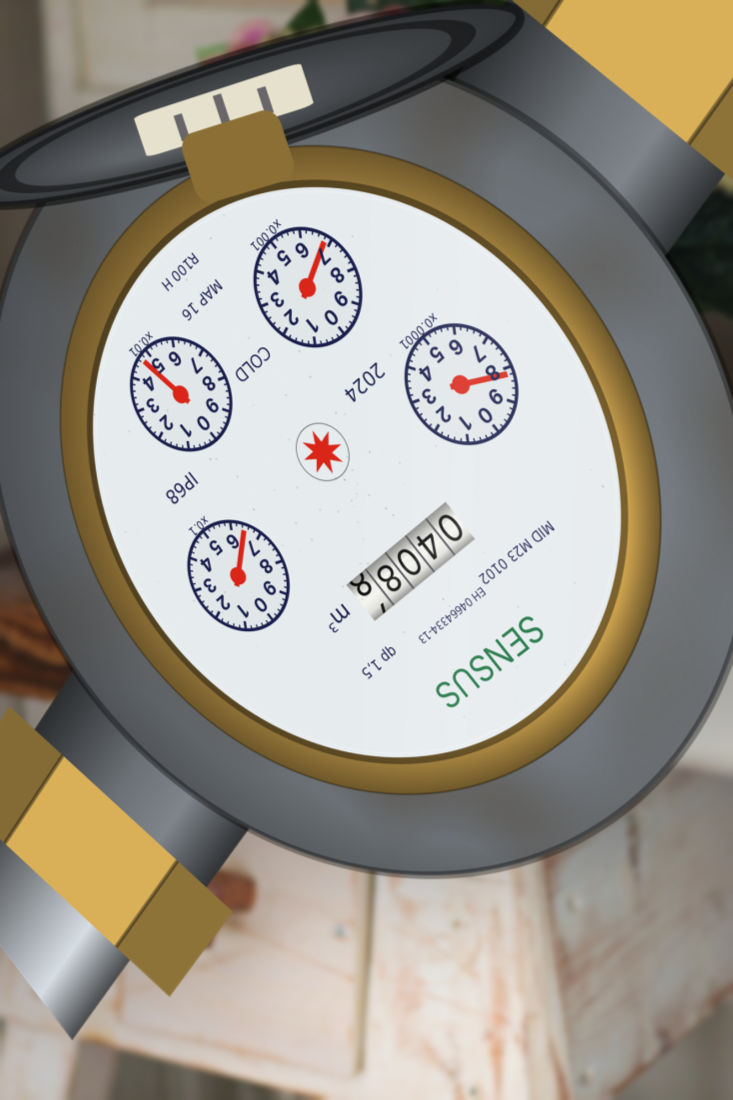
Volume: value=4087.6468 unit=m³
